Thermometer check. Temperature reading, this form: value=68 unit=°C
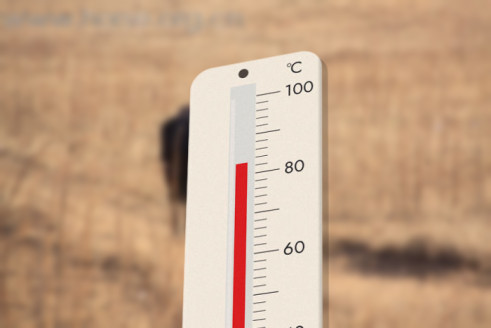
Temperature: value=83 unit=°C
